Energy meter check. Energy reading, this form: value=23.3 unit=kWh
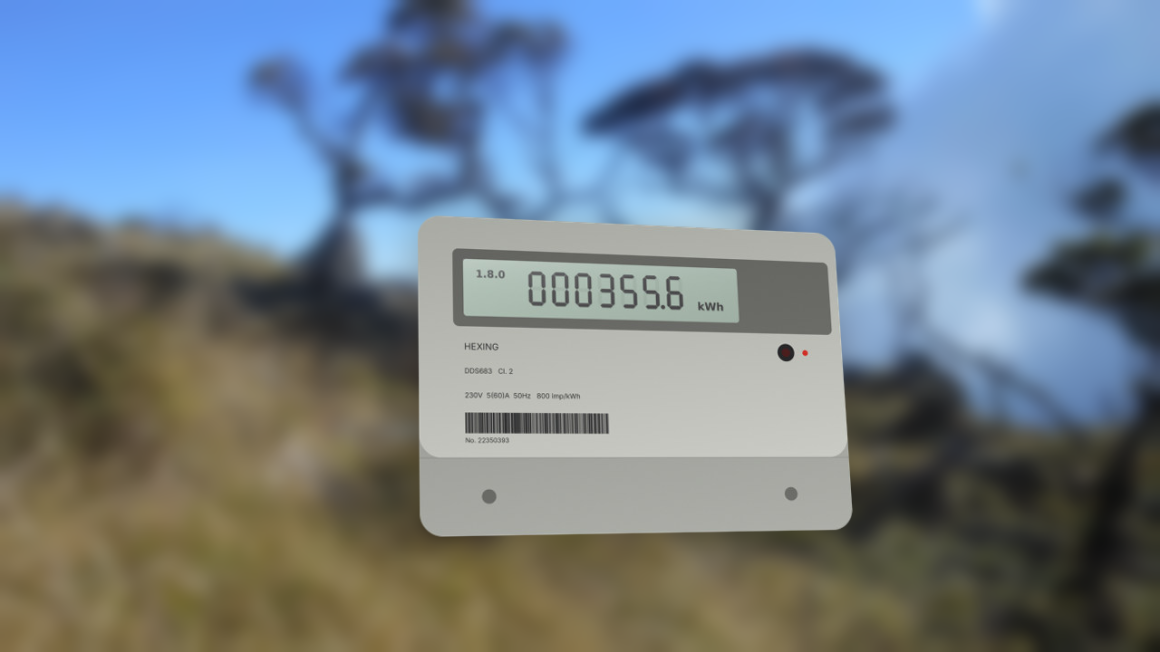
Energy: value=355.6 unit=kWh
